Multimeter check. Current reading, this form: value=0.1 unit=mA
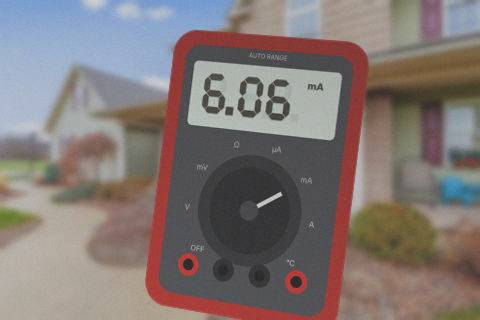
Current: value=6.06 unit=mA
